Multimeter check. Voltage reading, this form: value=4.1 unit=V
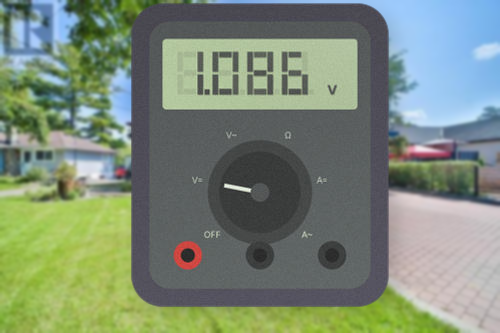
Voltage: value=1.086 unit=V
